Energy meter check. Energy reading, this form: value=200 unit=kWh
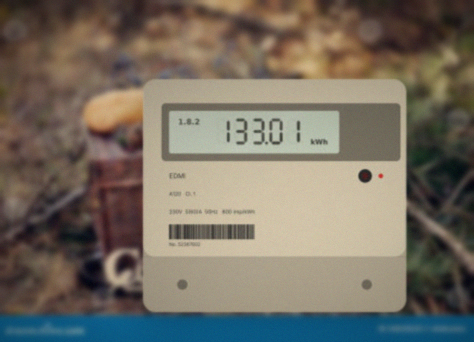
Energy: value=133.01 unit=kWh
